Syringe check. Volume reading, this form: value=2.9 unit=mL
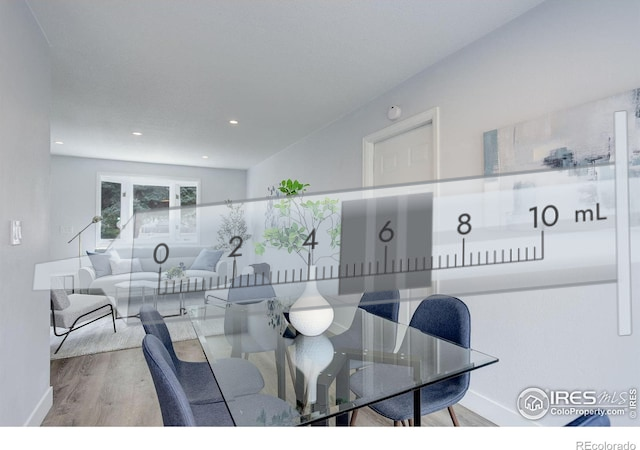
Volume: value=4.8 unit=mL
